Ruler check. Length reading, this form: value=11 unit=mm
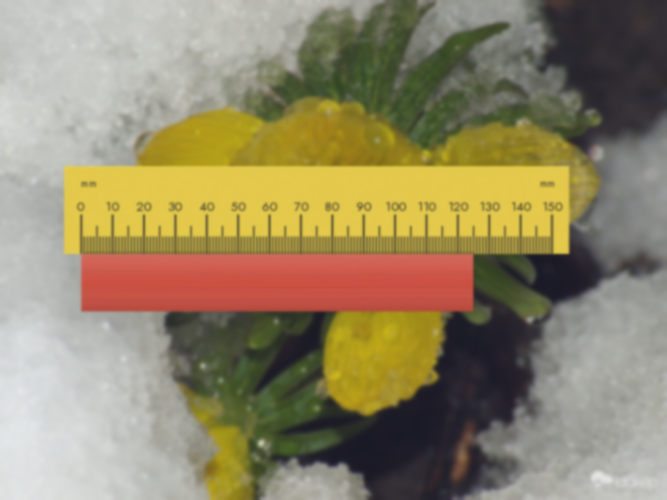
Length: value=125 unit=mm
